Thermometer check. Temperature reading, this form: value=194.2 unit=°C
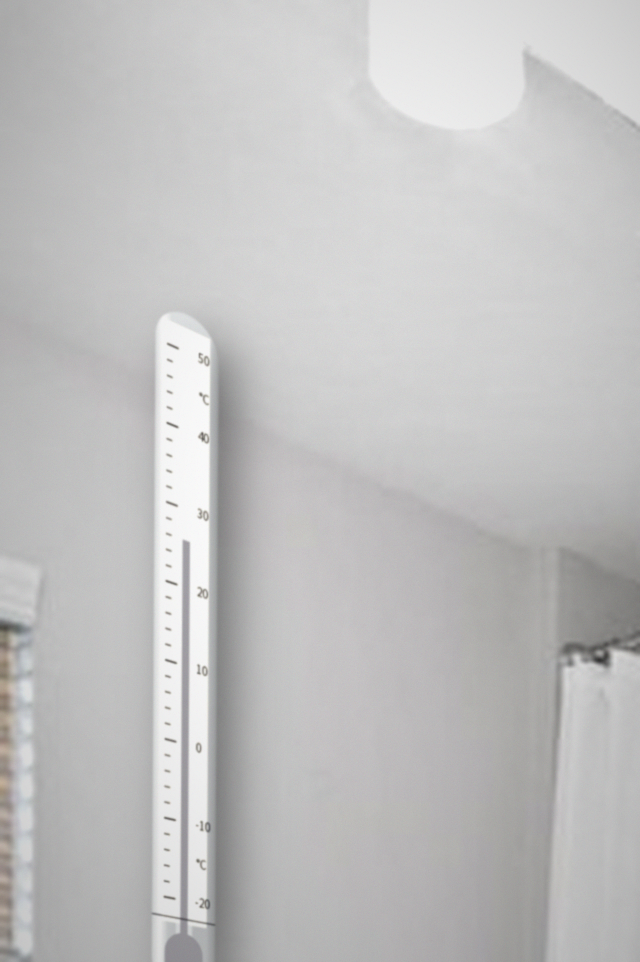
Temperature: value=26 unit=°C
